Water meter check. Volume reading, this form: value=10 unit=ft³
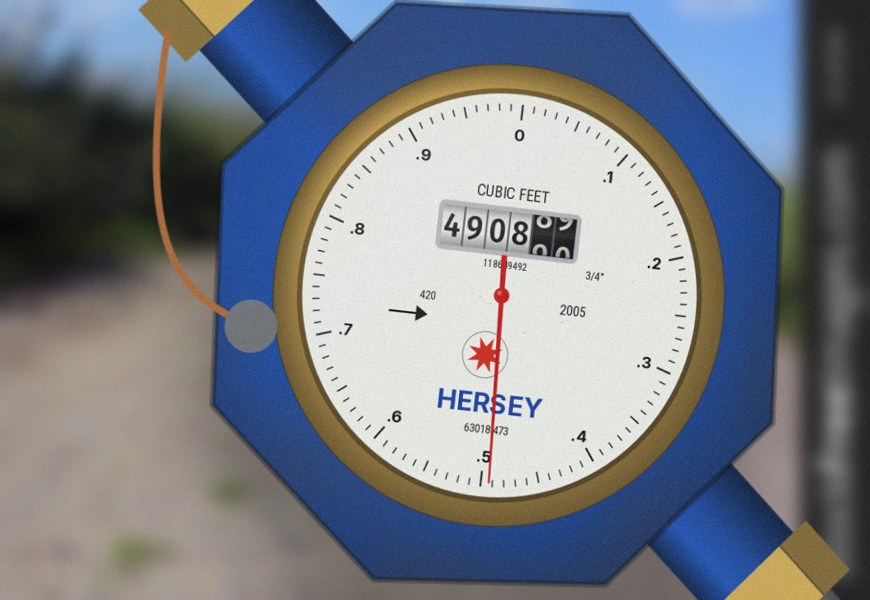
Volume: value=490889.49 unit=ft³
